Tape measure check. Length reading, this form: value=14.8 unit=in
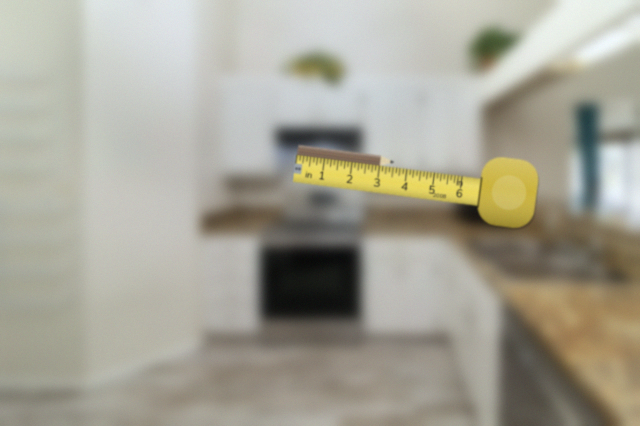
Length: value=3.5 unit=in
